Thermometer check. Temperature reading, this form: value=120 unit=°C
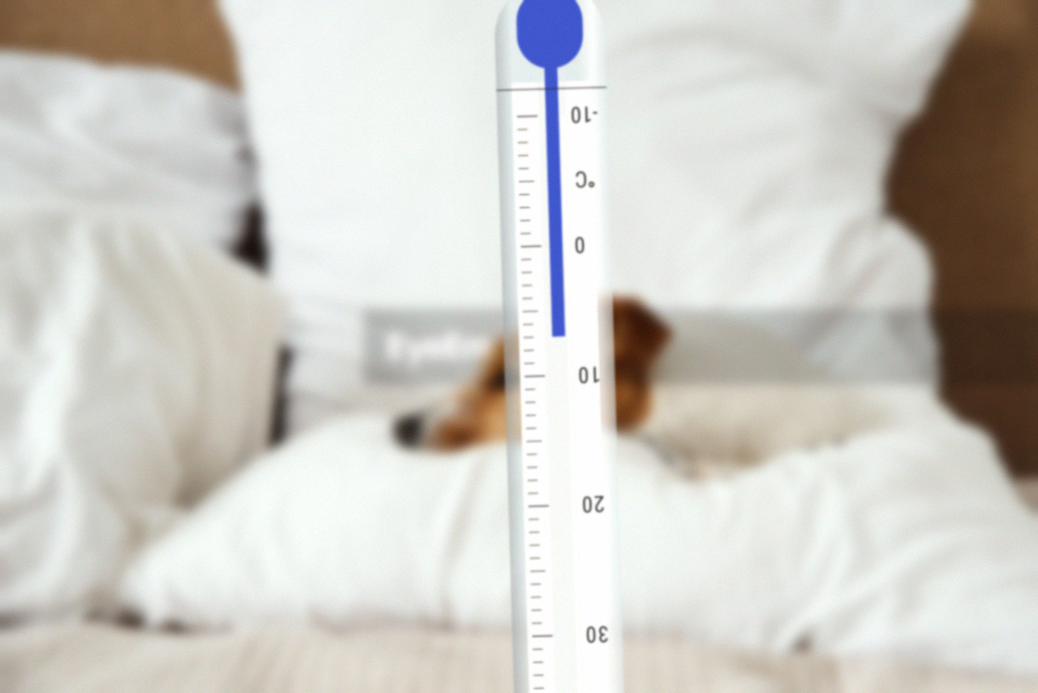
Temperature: value=7 unit=°C
